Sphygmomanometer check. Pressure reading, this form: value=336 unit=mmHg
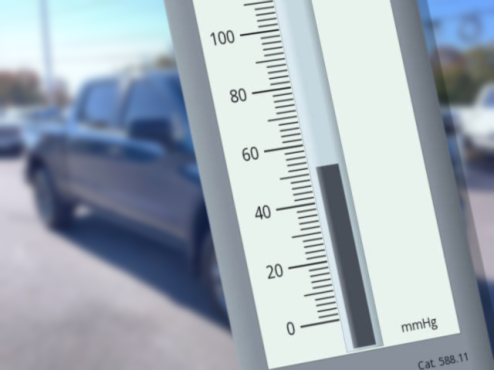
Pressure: value=52 unit=mmHg
